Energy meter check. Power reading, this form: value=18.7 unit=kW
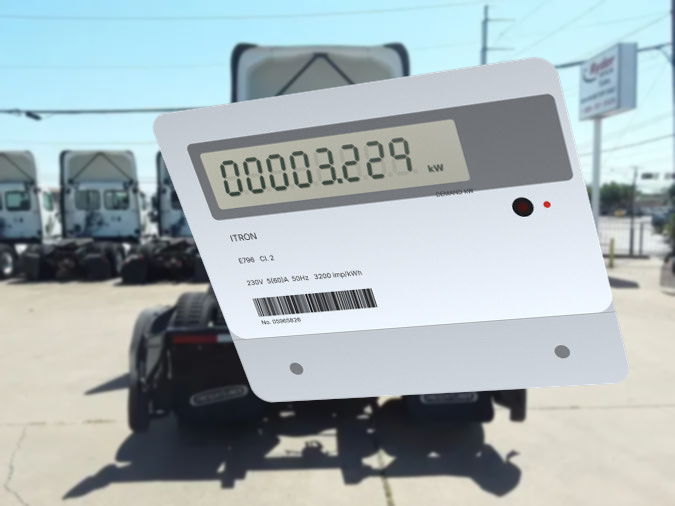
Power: value=3.229 unit=kW
